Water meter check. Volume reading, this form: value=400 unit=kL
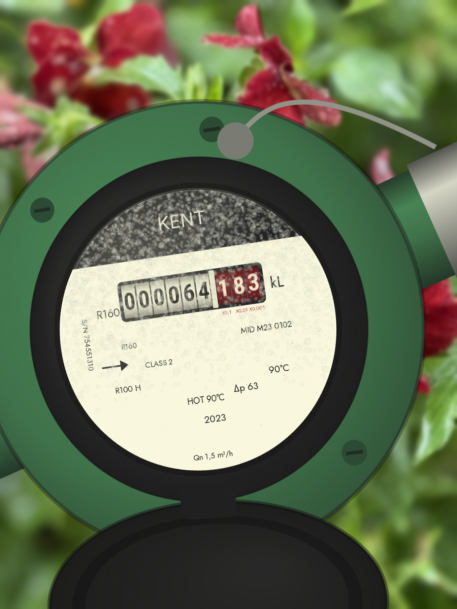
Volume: value=64.183 unit=kL
